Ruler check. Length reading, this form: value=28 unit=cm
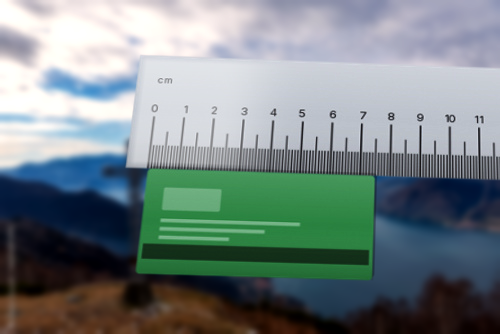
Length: value=7.5 unit=cm
